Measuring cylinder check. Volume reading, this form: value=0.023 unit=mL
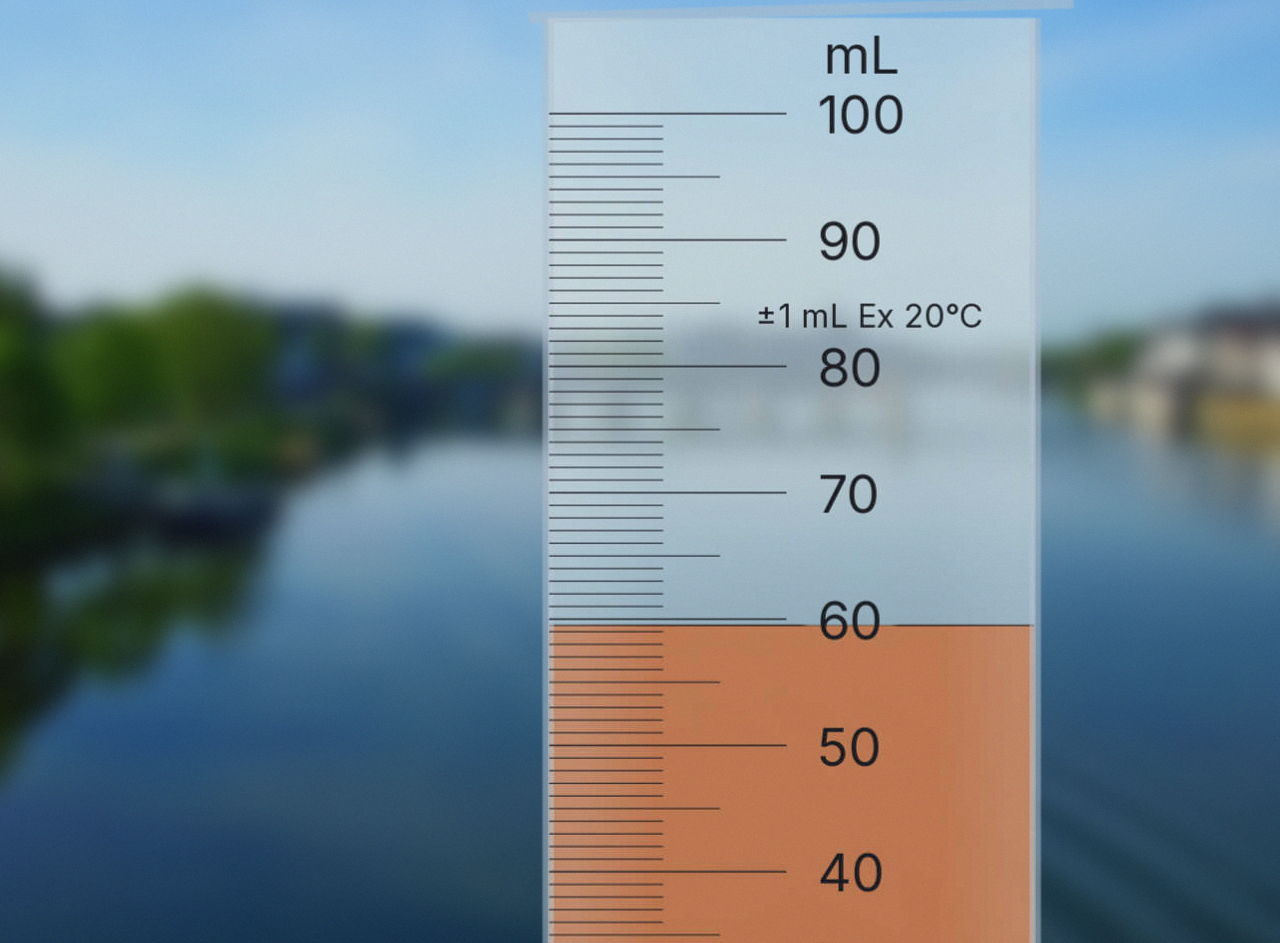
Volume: value=59.5 unit=mL
